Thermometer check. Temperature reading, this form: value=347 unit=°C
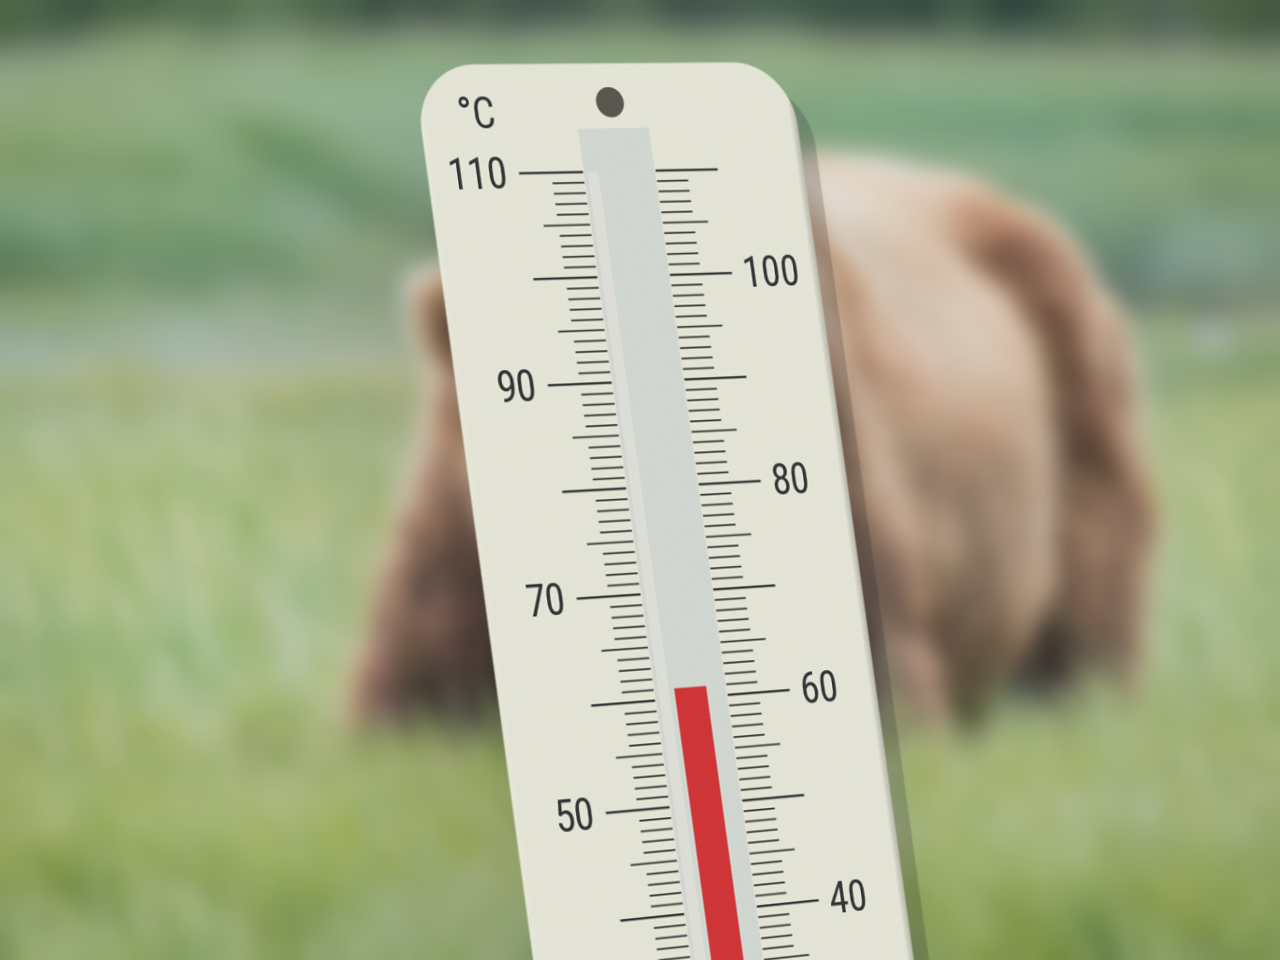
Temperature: value=61 unit=°C
